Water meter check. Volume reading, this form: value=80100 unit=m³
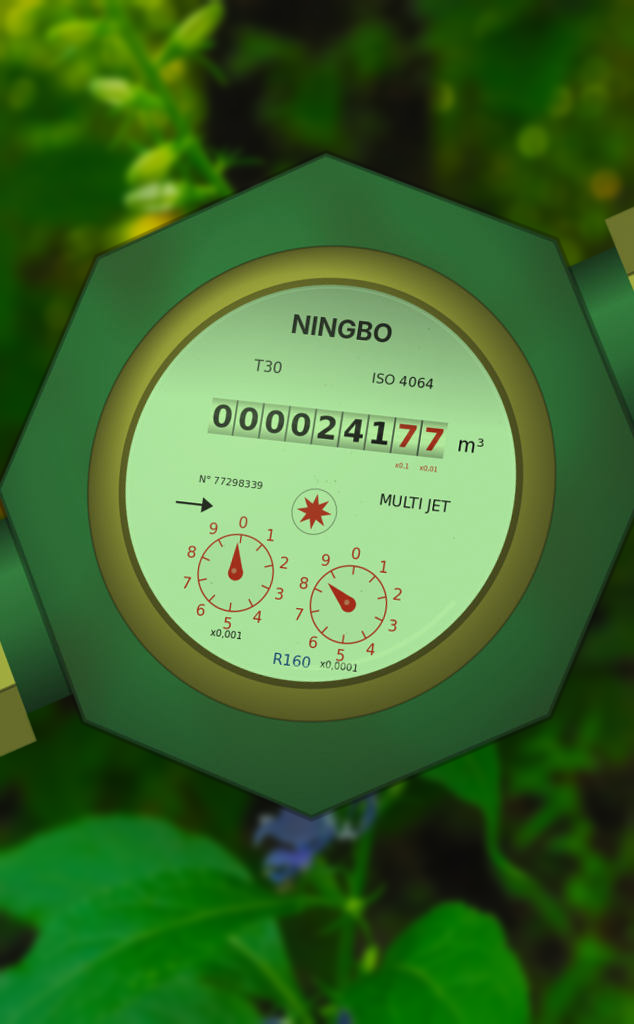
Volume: value=241.7698 unit=m³
